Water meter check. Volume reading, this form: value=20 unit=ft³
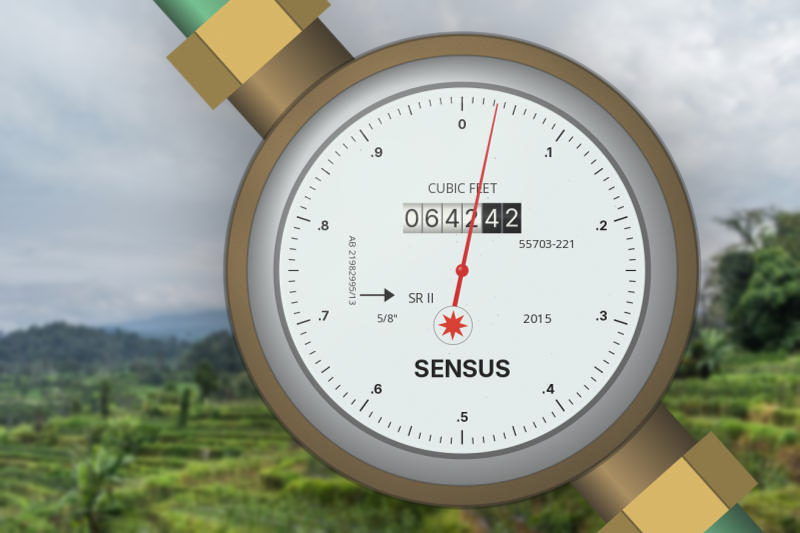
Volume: value=64242.03 unit=ft³
